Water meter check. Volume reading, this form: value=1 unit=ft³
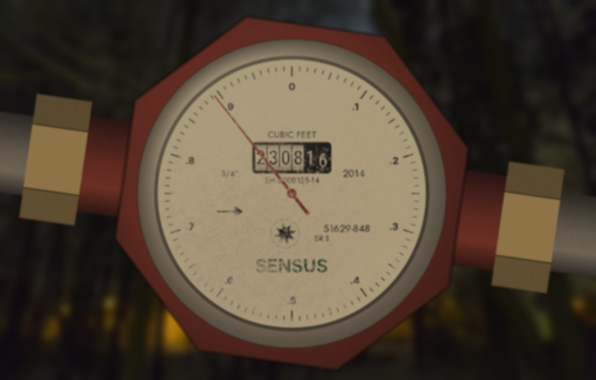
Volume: value=230815.89 unit=ft³
